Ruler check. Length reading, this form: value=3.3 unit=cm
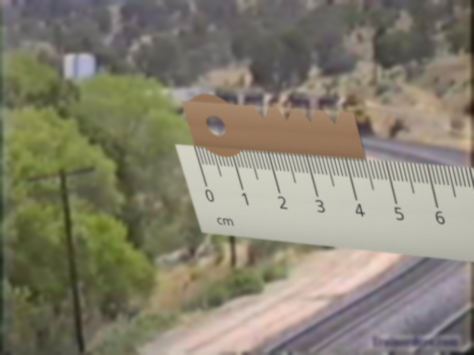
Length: value=4.5 unit=cm
